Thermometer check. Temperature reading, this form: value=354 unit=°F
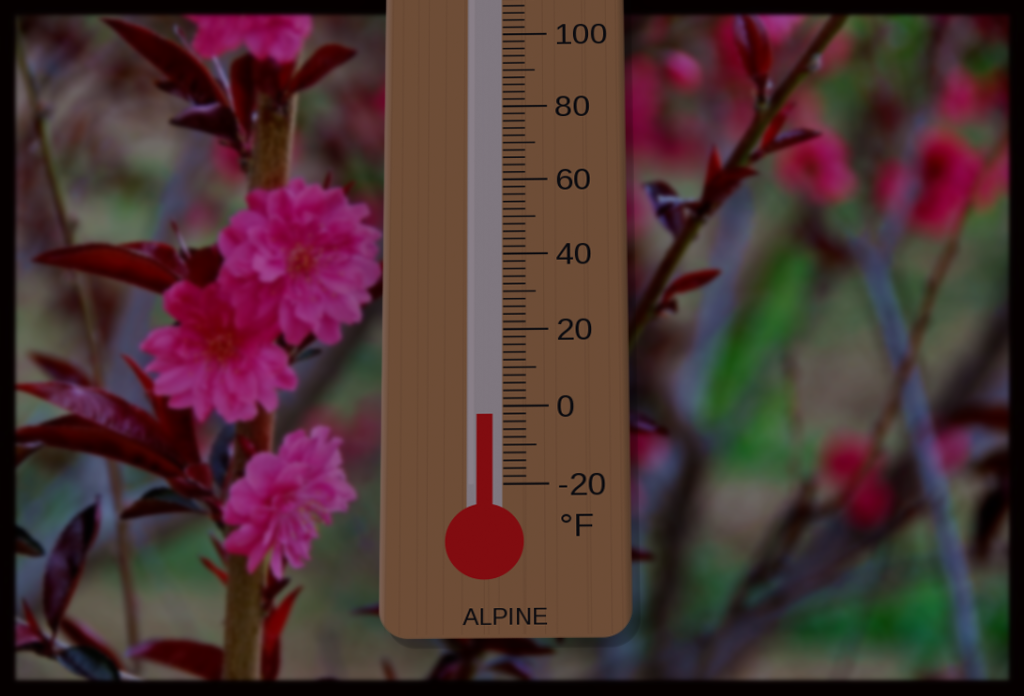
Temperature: value=-2 unit=°F
